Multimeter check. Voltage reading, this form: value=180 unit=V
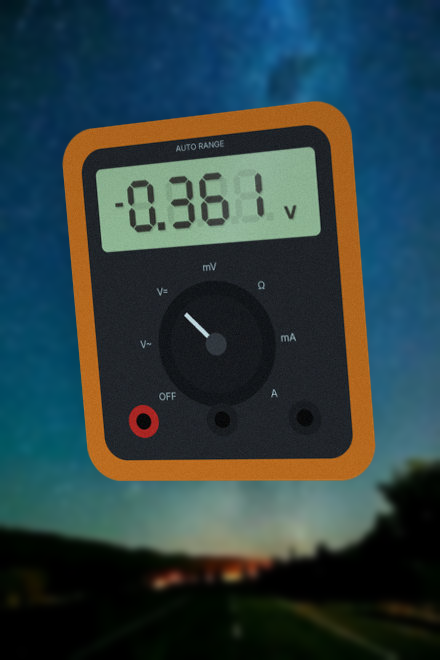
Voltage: value=-0.361 unit=V
